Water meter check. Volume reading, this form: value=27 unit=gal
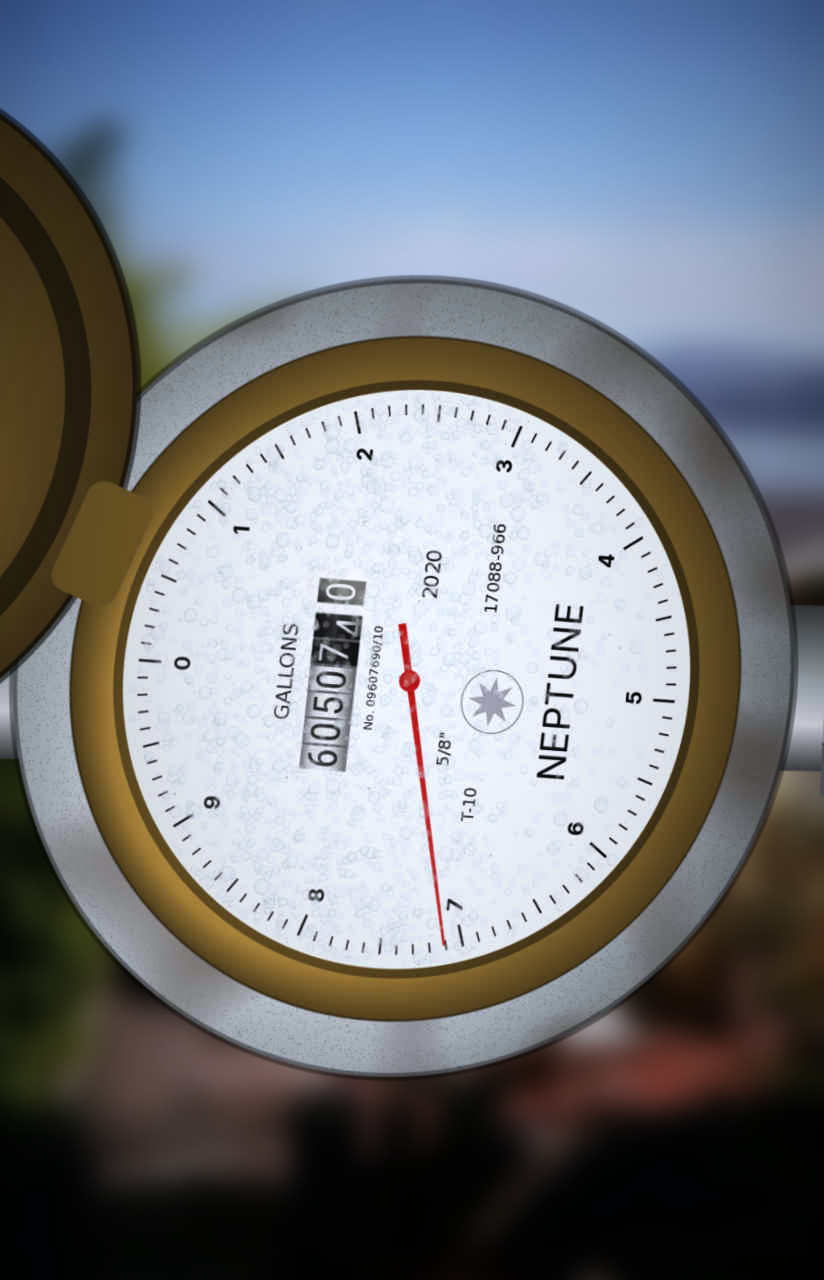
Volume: value=6050737.1 unit=gal
